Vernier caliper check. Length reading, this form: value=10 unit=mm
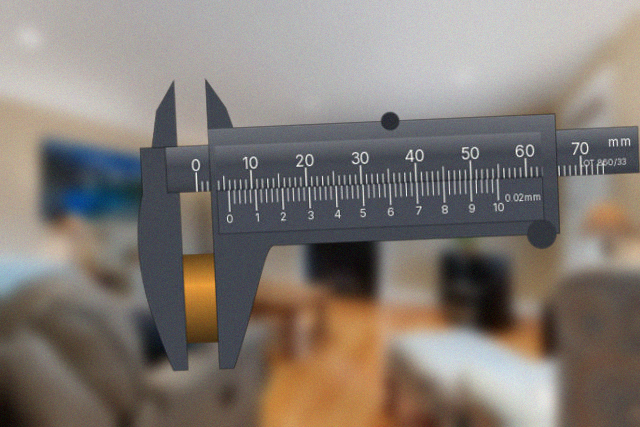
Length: value=5.8 unit=mm
